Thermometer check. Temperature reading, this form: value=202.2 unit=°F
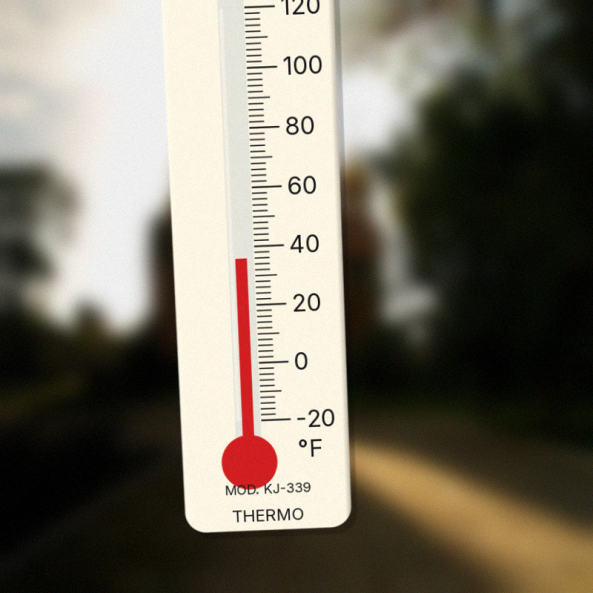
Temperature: value=36 unit=°F
